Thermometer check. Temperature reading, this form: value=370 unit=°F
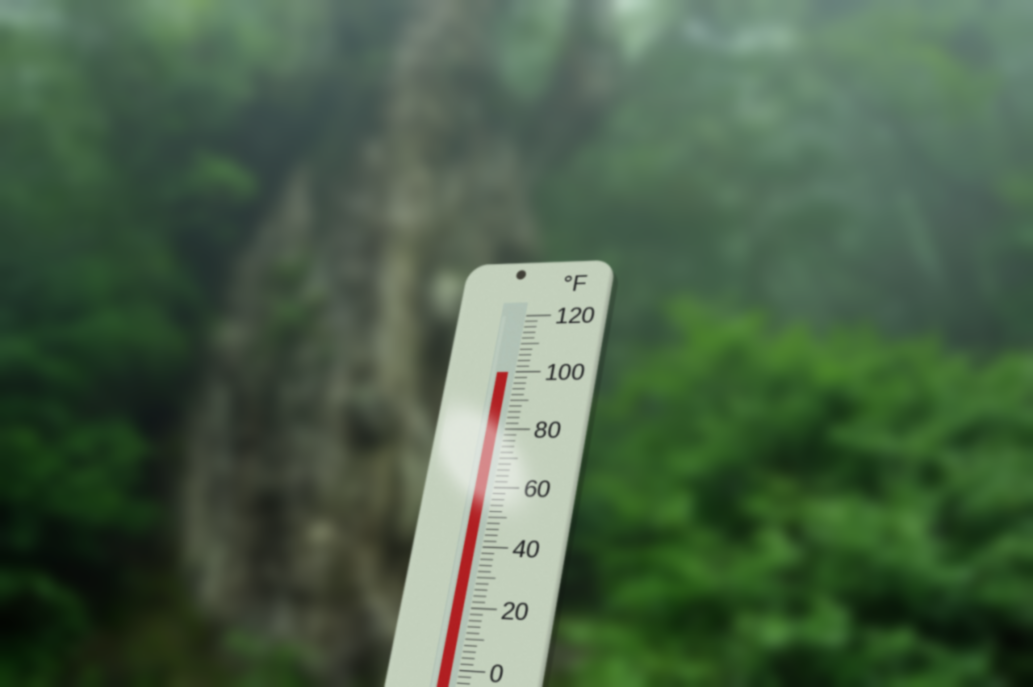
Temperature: value=100 unit=°F
